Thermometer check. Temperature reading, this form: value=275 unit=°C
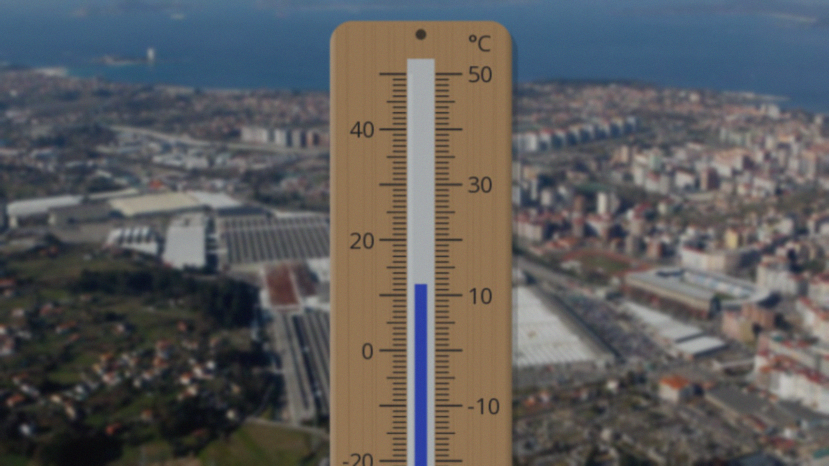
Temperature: value=12 unit=°C
